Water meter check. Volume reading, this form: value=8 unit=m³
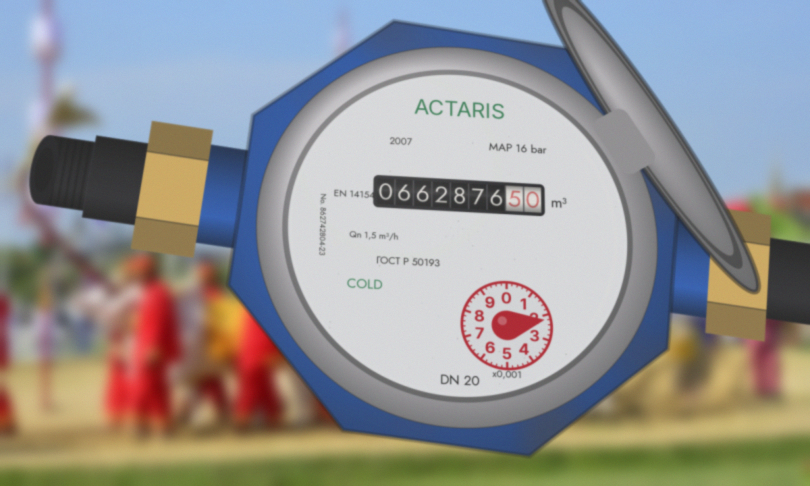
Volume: value=662876.502 unit=m³
